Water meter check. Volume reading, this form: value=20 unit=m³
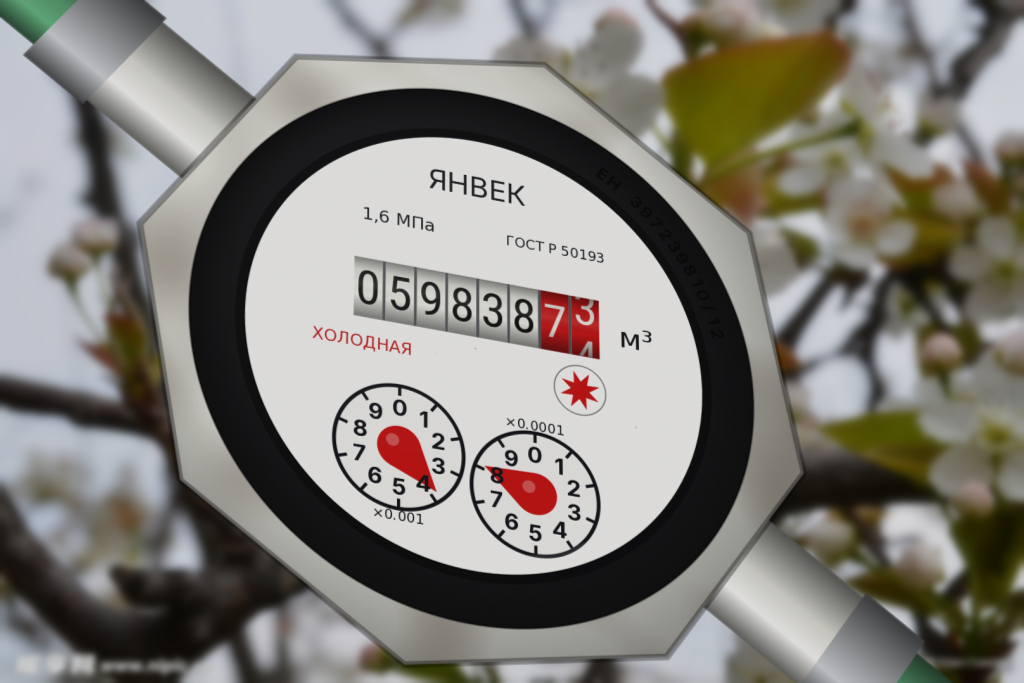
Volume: value=59838.7338 unit=m³
